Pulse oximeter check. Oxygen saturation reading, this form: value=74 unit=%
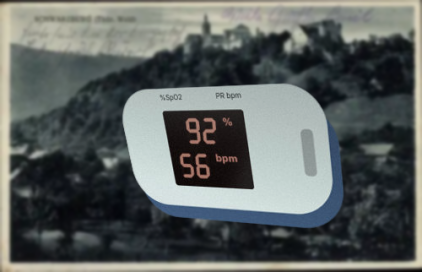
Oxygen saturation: value=92 unit=%
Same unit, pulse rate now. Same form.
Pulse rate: value=56 unit=bpm
